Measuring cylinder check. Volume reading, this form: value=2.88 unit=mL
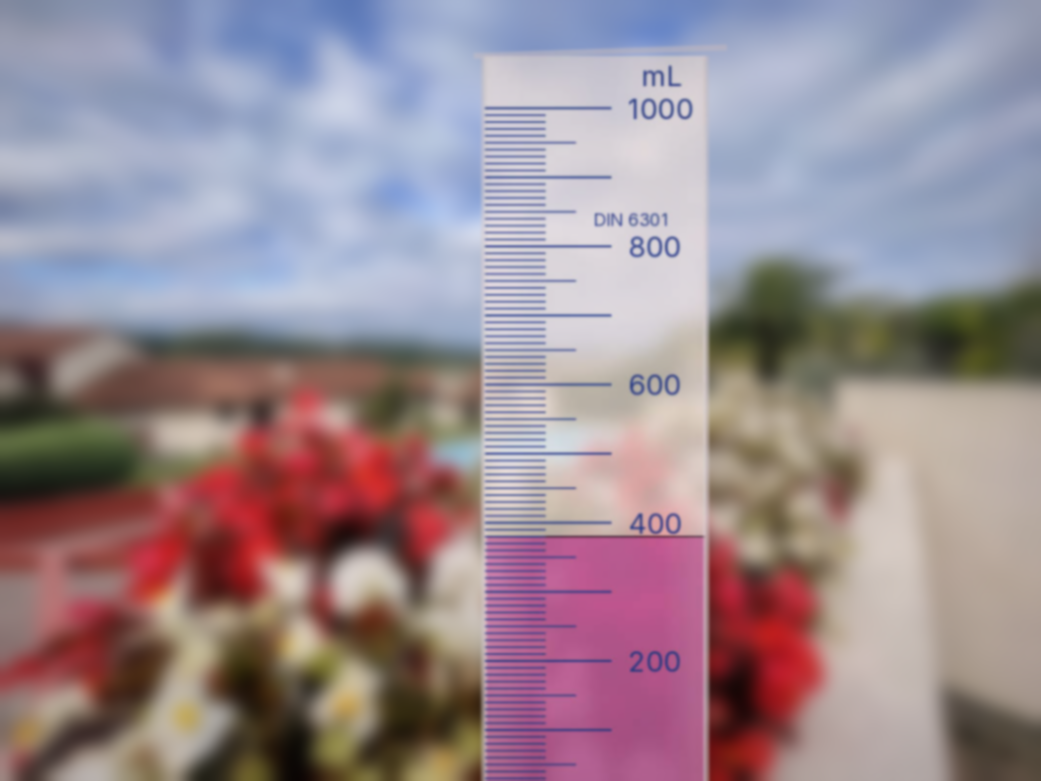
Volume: value=380 unit=mL
